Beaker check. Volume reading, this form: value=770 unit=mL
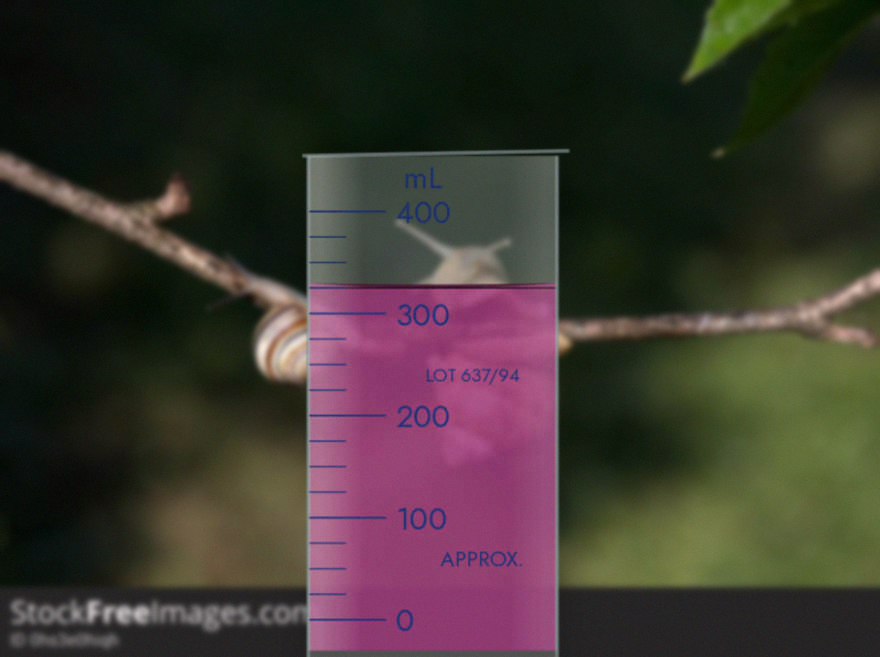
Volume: value=325 unit=mL
